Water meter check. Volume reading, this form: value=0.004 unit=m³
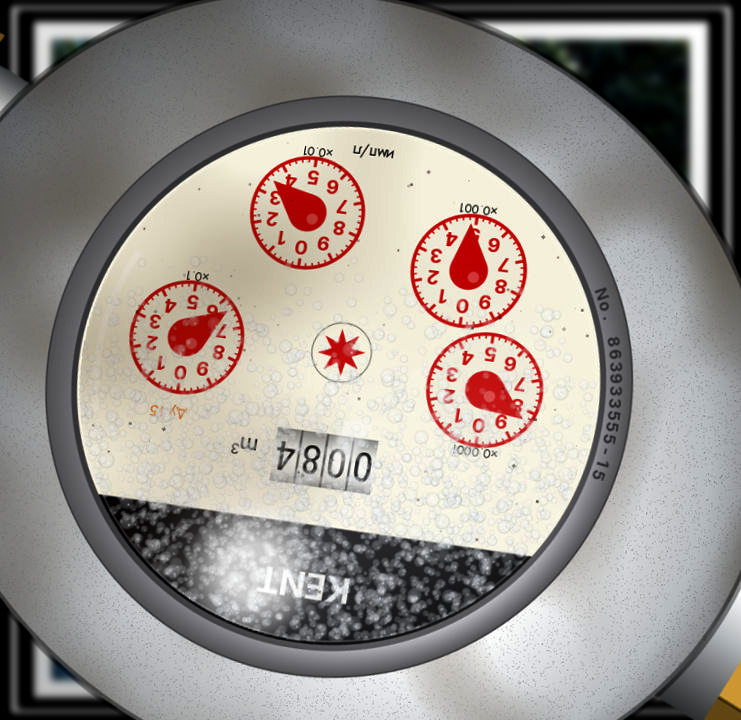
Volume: value=84.6348 unit=m³
